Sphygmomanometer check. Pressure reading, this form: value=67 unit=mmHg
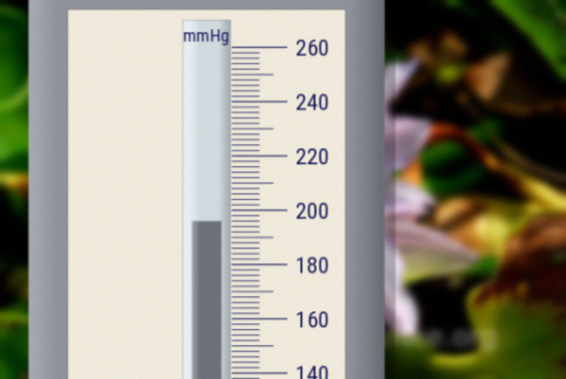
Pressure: value=196 unit=mmHg
